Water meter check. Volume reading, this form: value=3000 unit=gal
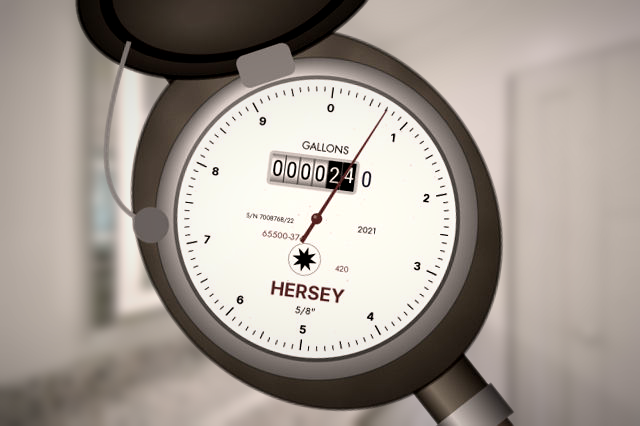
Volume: value=240.7 unit=gal
